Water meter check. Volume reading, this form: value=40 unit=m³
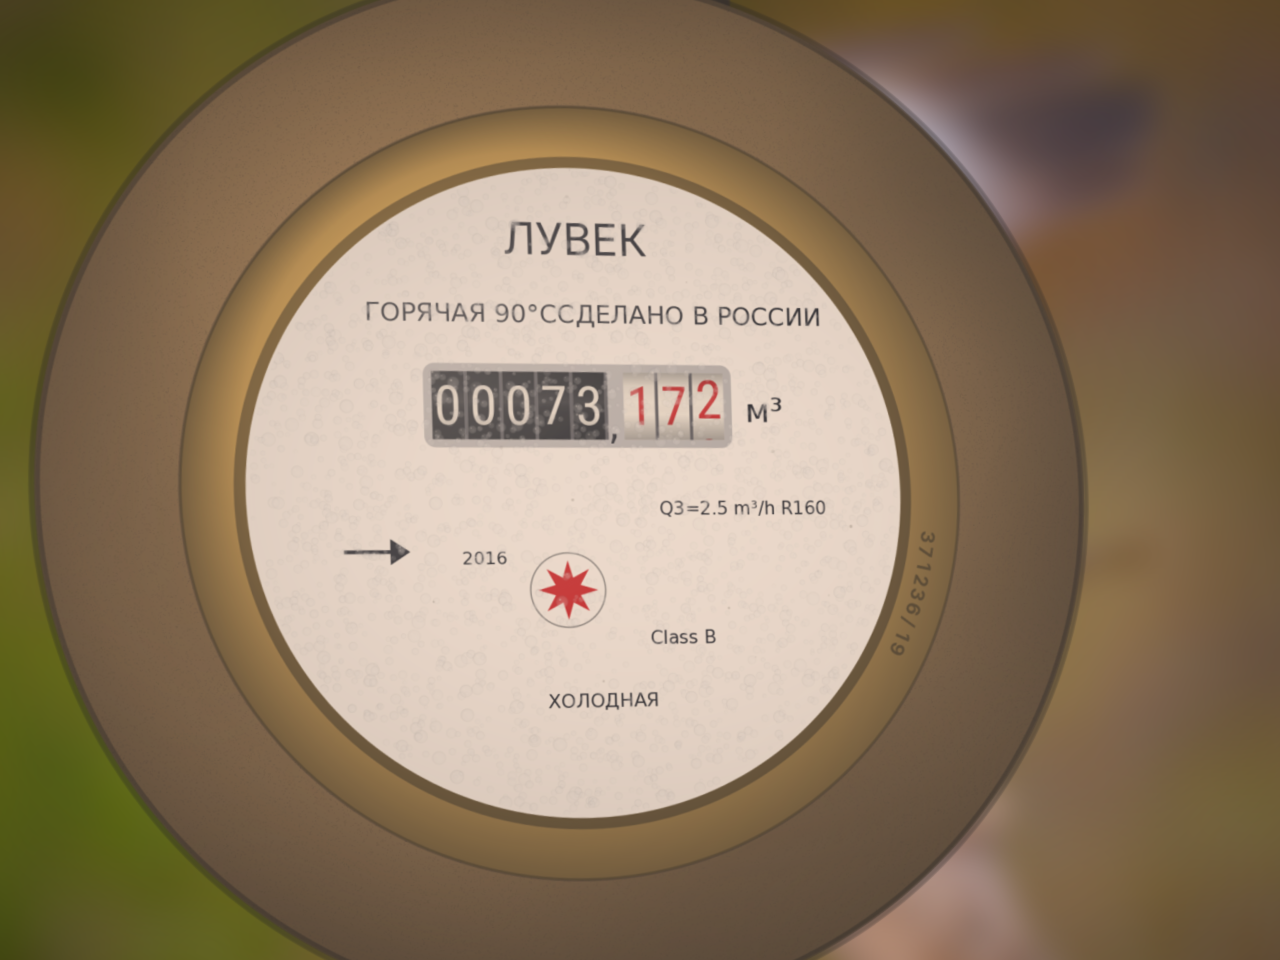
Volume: value=73.172 unit=m³
